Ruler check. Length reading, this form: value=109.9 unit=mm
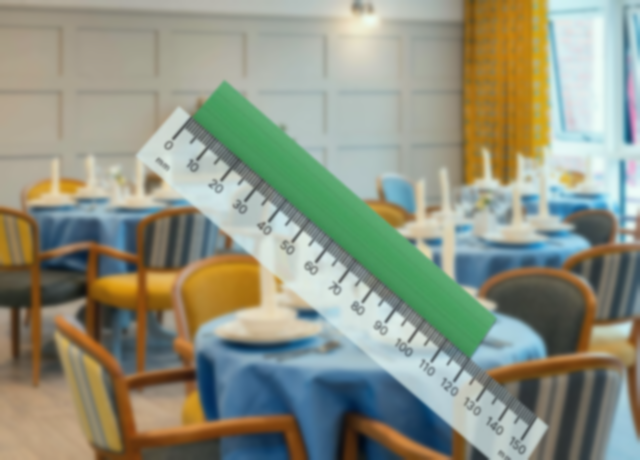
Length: value=120 unit=mm
